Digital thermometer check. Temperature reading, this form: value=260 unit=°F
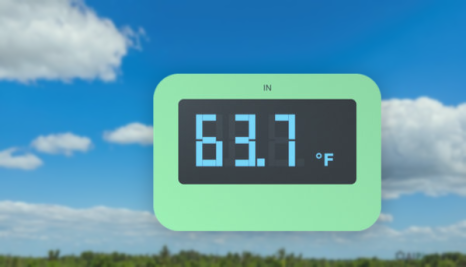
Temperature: value=63.7 unit=°F
